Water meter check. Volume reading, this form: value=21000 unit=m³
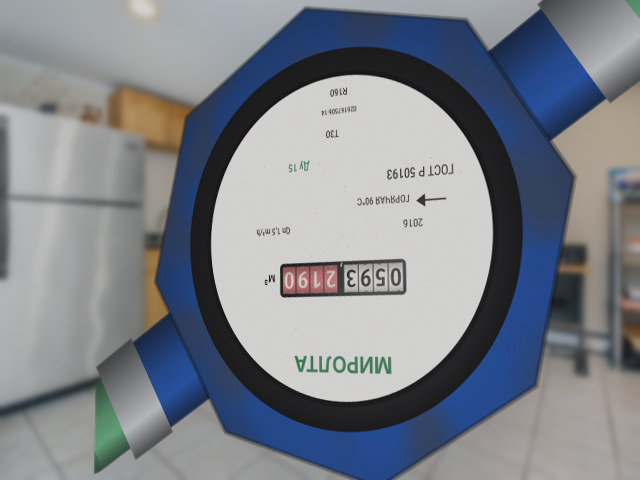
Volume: value=593.2190 unit=m³
